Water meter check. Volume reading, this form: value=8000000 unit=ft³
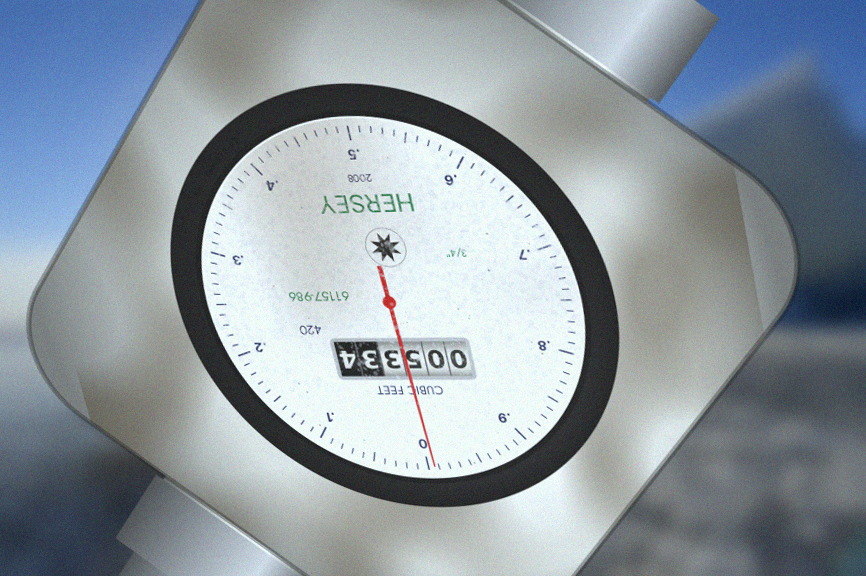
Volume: value=5333.99 unit=ft³
